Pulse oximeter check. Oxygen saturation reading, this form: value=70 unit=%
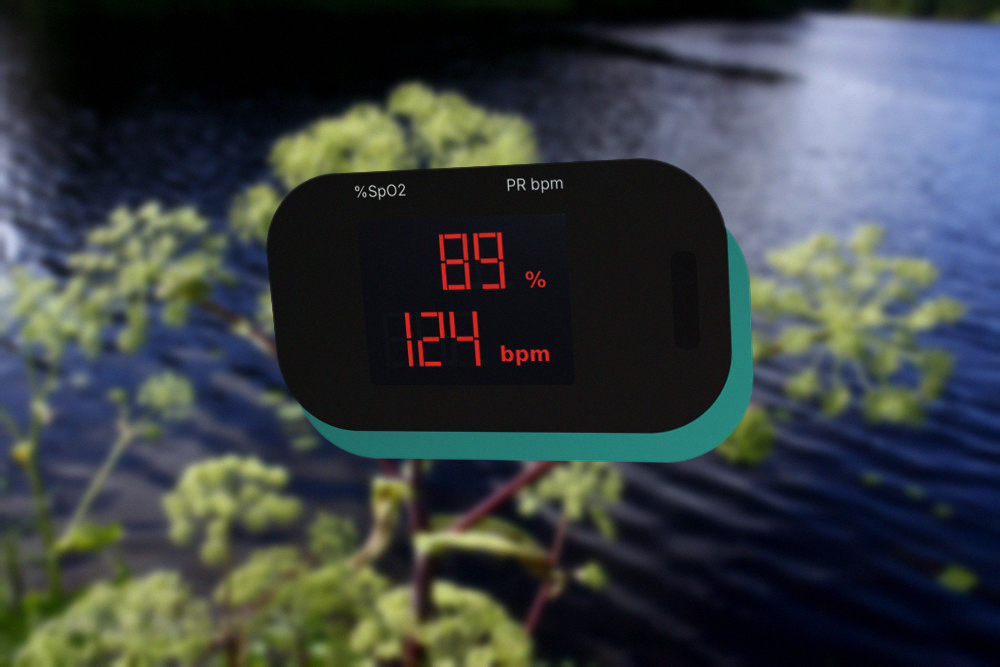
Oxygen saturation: value=89 unit=%
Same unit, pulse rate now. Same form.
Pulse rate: value=124 unit=bpm
